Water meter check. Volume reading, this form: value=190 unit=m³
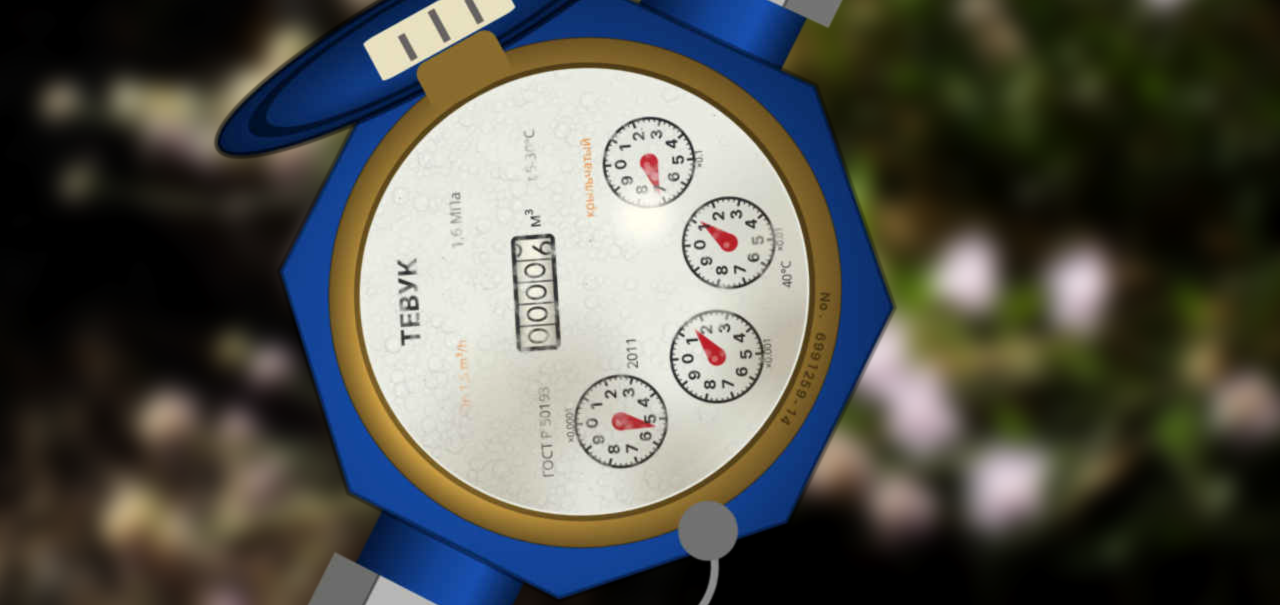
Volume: value=5.7115 unit=m³
